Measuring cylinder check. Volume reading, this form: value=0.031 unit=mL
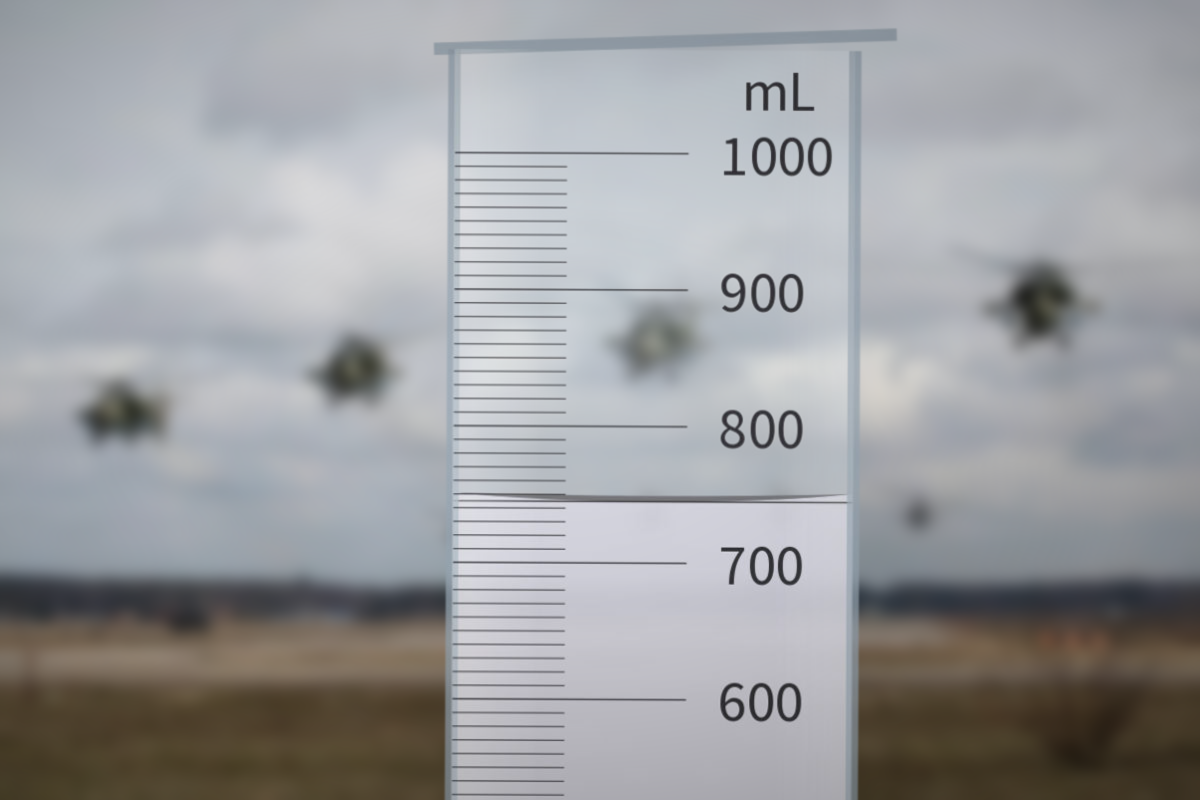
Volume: value=745 unit=mL
